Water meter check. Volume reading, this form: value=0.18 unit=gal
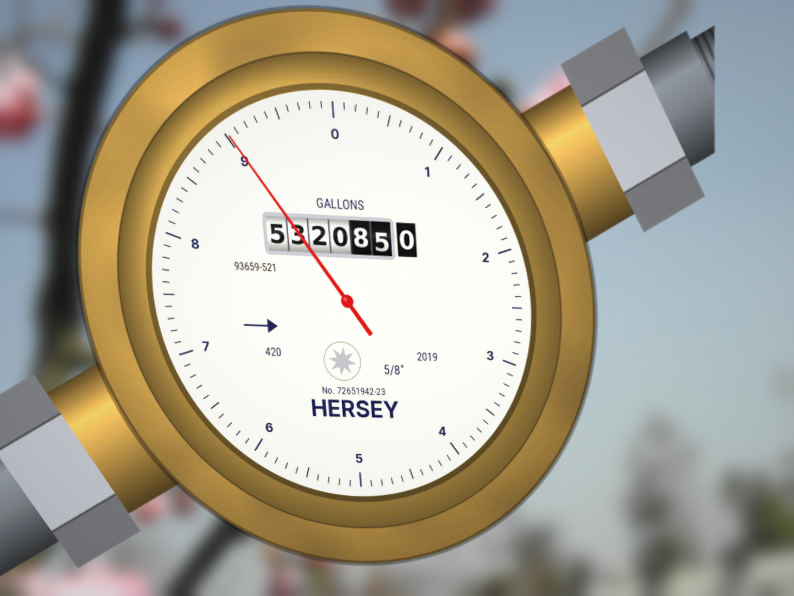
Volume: value=5320849.0 unit=gal
